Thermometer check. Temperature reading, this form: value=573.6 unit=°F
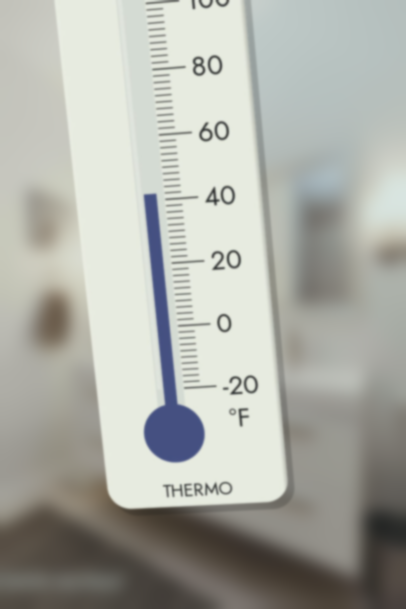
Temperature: value=42 unit=°F
